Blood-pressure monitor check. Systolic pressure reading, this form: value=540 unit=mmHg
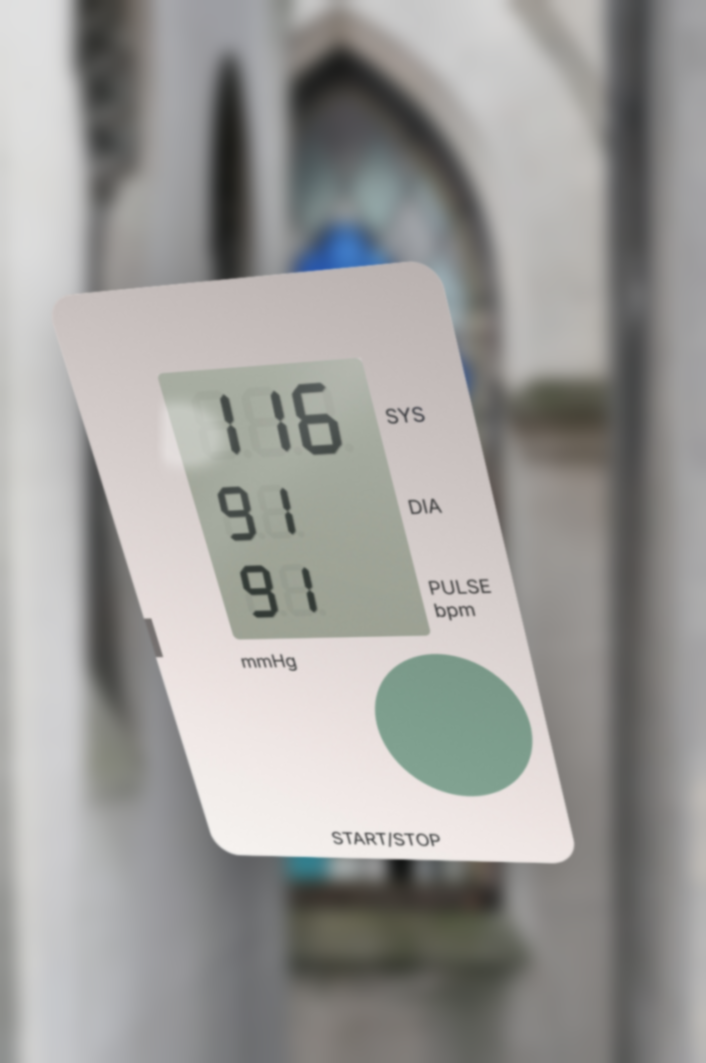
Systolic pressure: value=116 unit=mmHg
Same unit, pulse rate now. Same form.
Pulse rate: value=91 unit=bpm
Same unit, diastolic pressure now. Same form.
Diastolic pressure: value=91 unit=mmHg
